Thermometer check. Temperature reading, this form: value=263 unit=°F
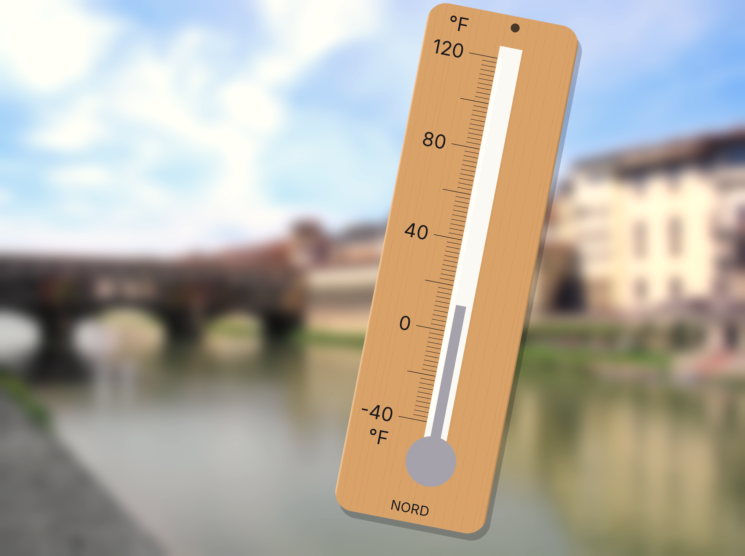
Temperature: value=12 unit=°F
